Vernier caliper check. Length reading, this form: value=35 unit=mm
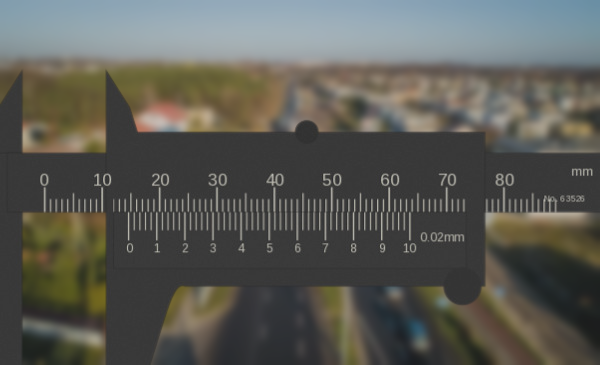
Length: value=14.6 unit=mm
